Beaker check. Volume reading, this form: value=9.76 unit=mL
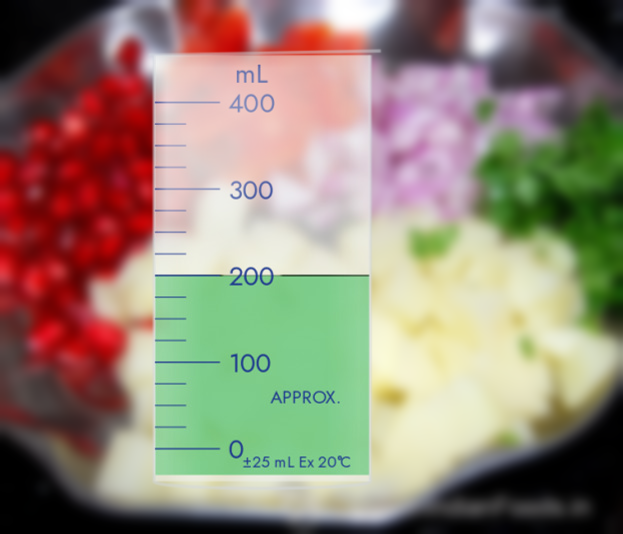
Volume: value=200 unit=mL
